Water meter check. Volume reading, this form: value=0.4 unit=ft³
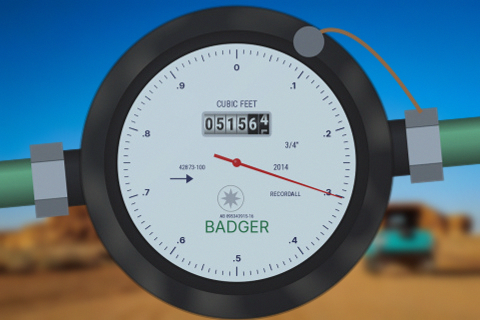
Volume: value=51564.30 unit=ft³
